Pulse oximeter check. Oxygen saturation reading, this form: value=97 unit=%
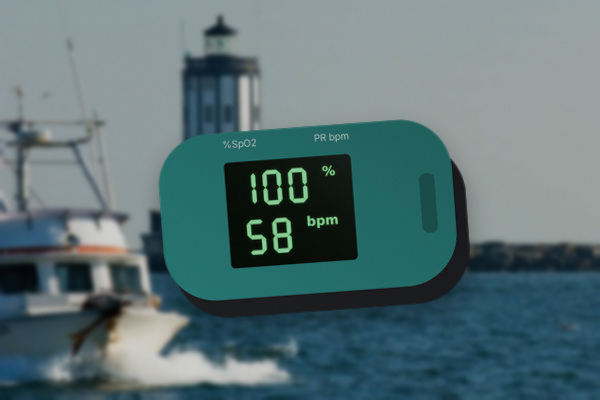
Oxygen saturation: value=100 unit=%
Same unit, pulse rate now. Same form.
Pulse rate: value=58 unit=bpm
